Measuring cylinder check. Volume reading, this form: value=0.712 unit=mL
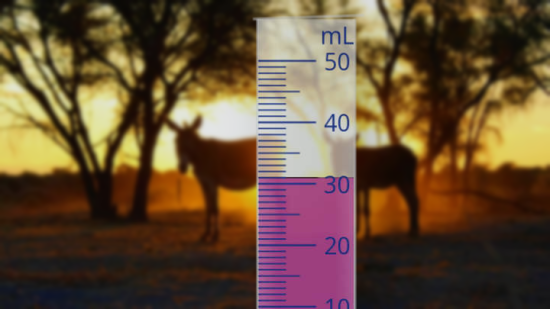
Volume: value=31 unit=mL
